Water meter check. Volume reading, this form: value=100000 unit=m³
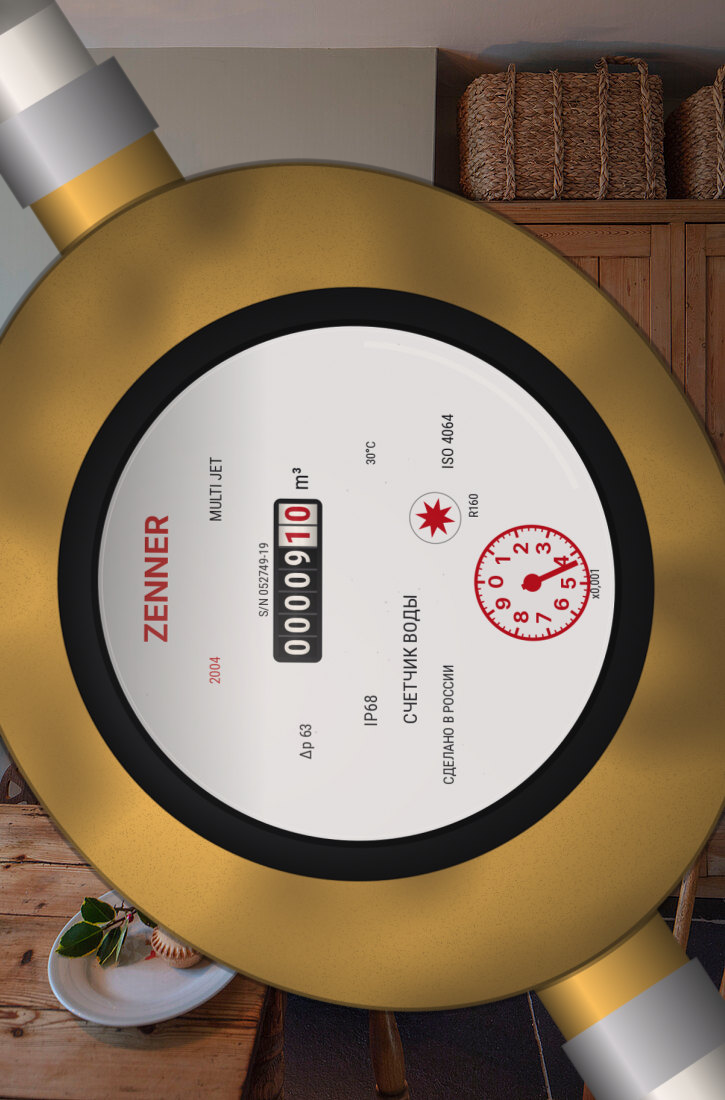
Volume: value=9.104 unit=m³
